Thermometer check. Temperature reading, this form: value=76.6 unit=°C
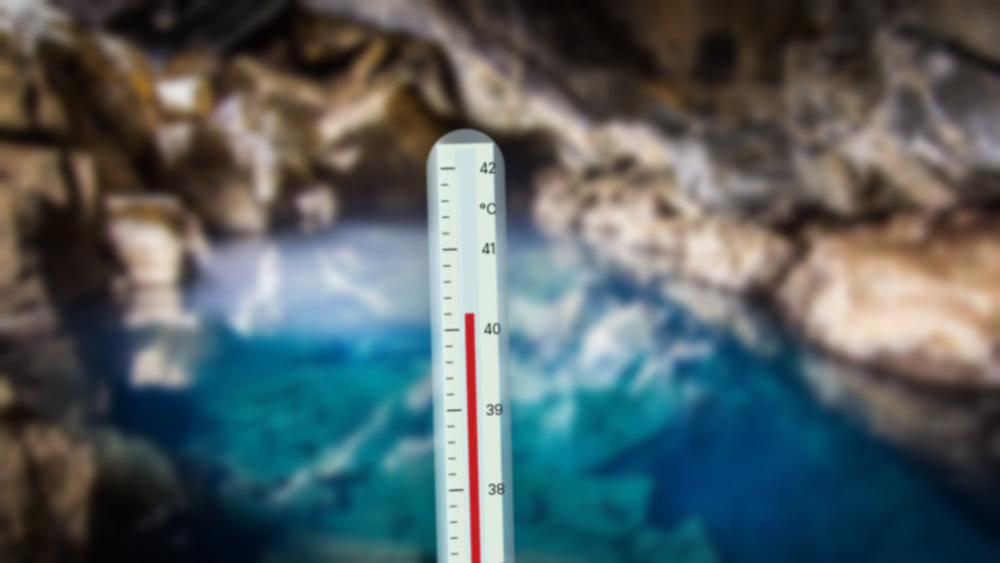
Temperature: value=40.2 unit=°C
